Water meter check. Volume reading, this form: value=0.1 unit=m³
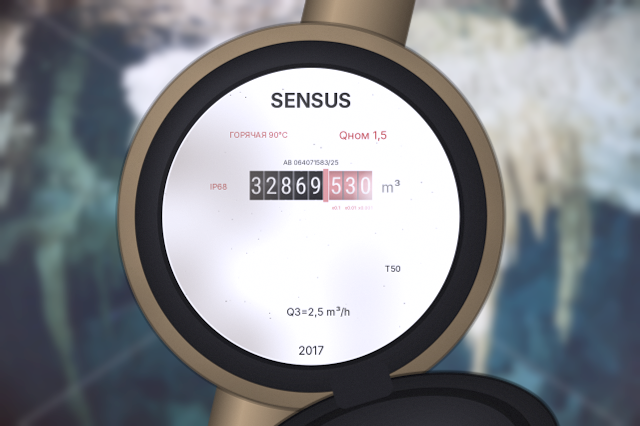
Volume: value=32869.530 unit=m³
